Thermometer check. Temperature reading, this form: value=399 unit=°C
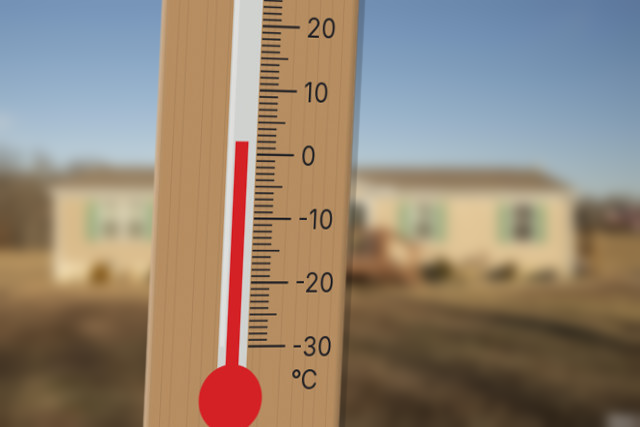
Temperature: value=2 unit=°C
